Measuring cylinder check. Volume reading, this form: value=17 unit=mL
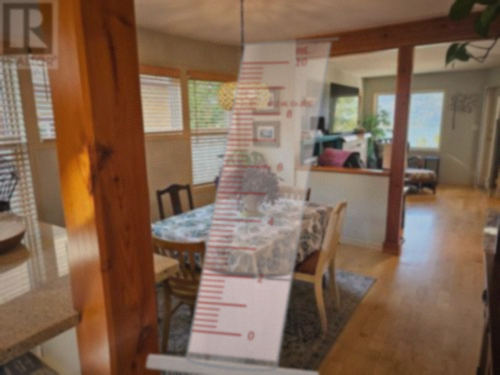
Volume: value=2 unit=mL
